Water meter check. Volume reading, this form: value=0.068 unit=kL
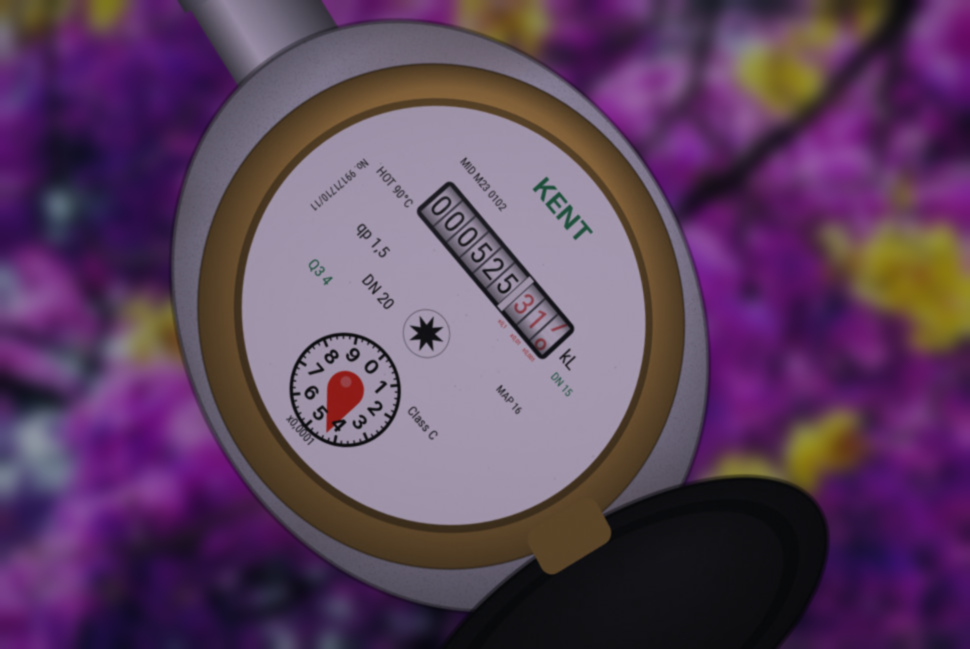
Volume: value=525.3174 unit=kL
